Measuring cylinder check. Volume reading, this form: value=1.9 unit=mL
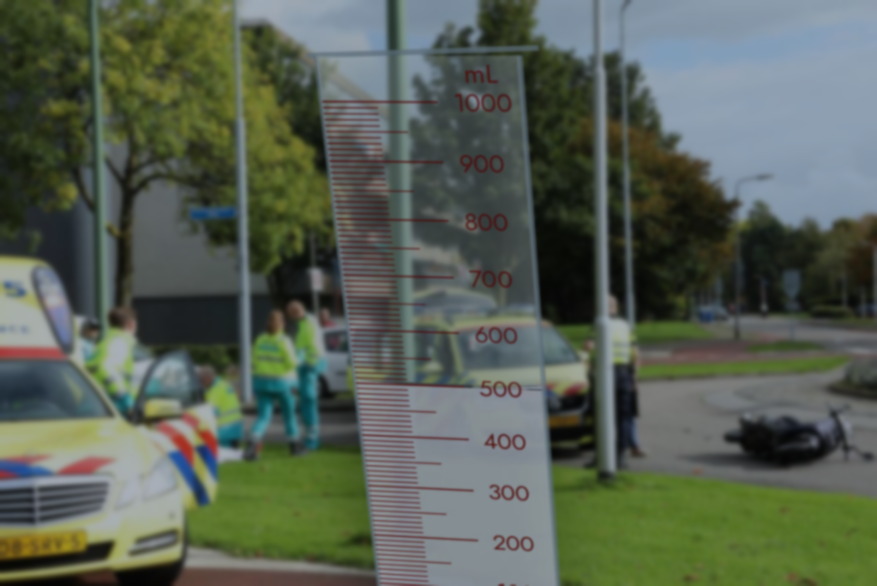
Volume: value=500 unit=mL
